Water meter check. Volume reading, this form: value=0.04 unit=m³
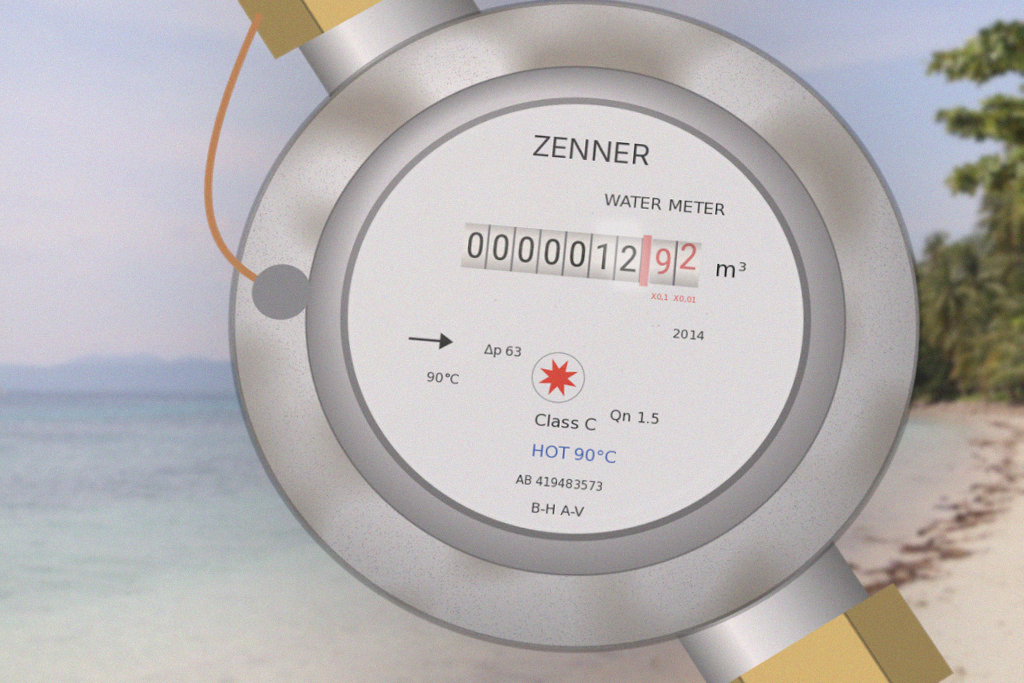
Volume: value=12.92 unit=m³
